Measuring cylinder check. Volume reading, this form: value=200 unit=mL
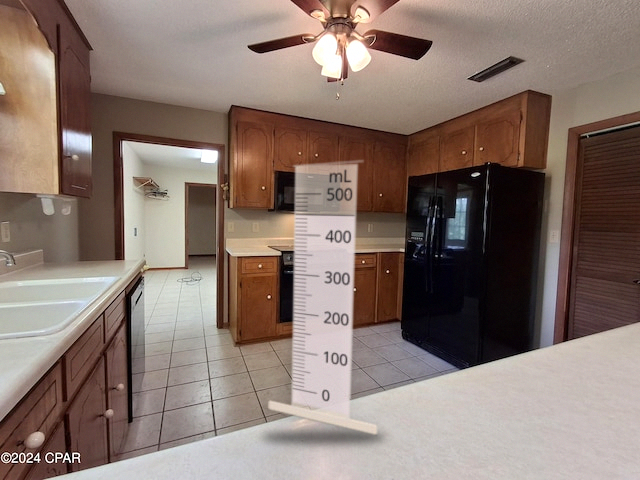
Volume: value=450 unit=mL
